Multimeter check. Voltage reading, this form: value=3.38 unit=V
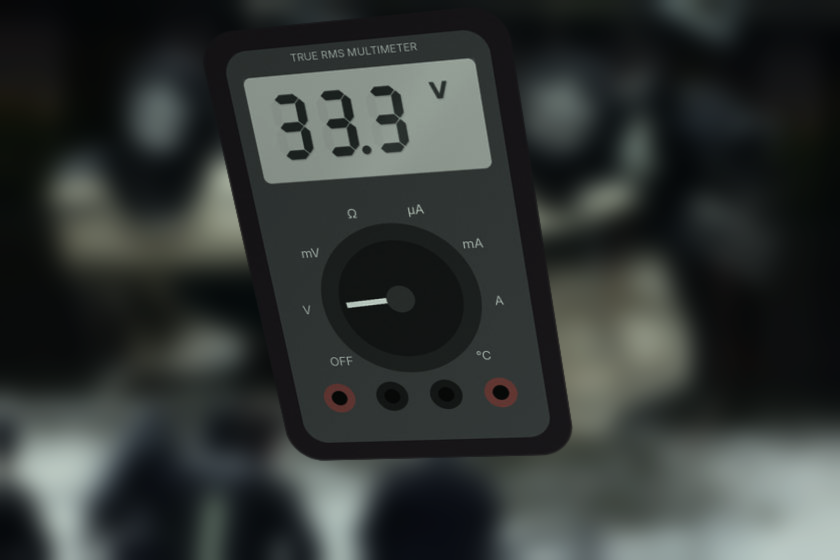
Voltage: value=33.3 unit=V
